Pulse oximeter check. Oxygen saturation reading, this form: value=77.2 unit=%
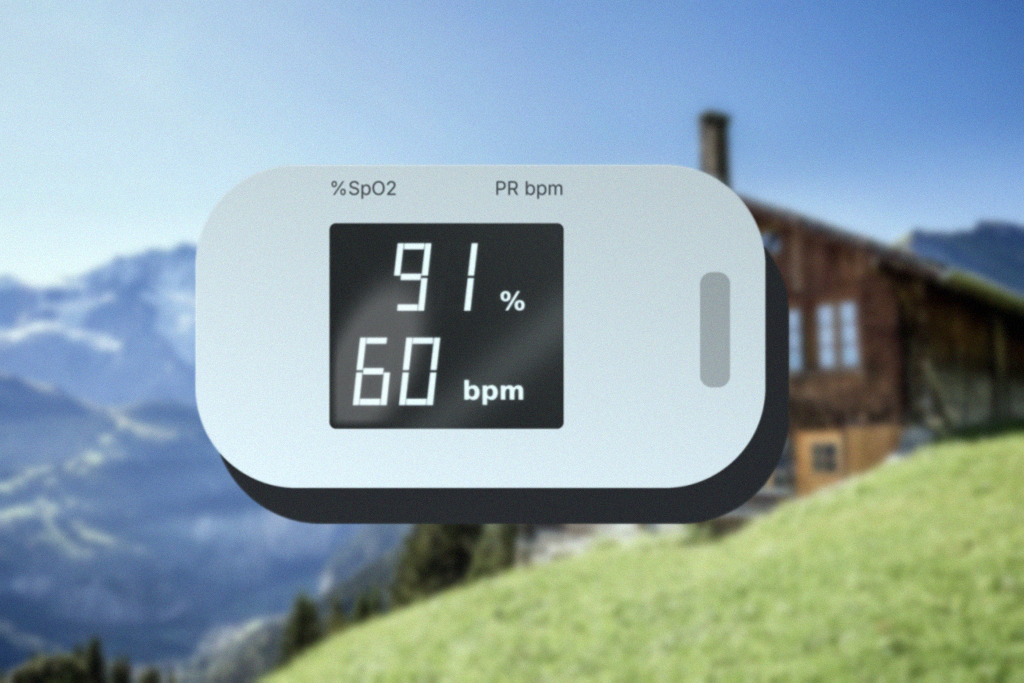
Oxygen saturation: value=91 unit=%
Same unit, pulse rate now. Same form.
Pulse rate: value=60 unit=bpm
